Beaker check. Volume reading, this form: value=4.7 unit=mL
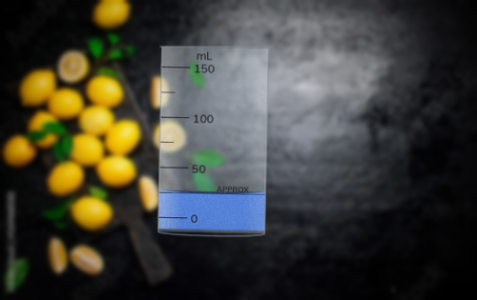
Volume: value=25 unit=mL
